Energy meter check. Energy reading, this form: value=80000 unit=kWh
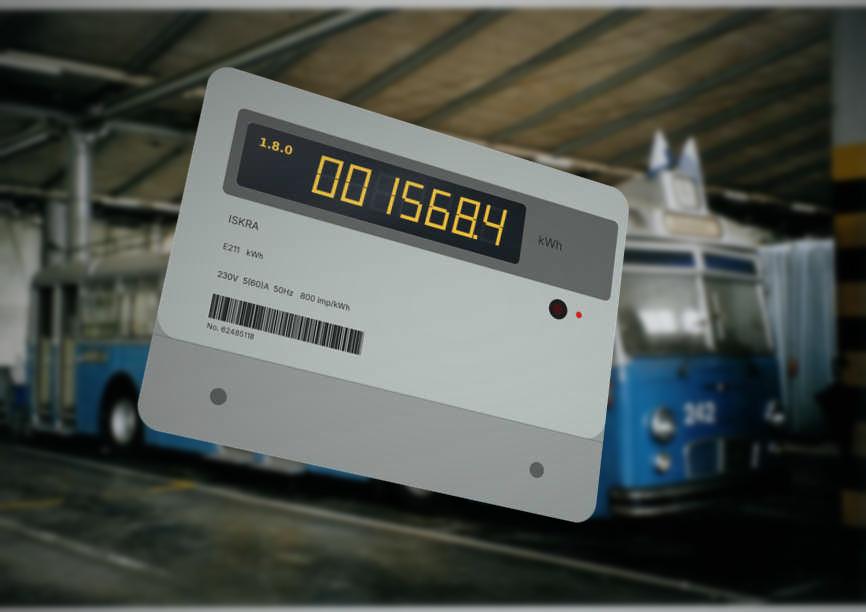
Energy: value=1568.4 unit=kWh
